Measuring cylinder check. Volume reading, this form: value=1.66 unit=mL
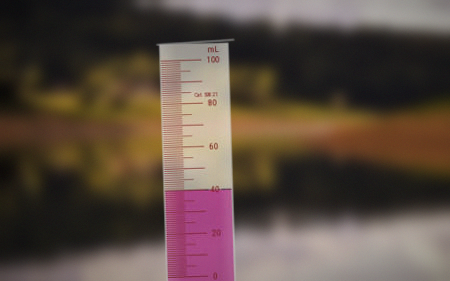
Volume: value=40 unit=mL
